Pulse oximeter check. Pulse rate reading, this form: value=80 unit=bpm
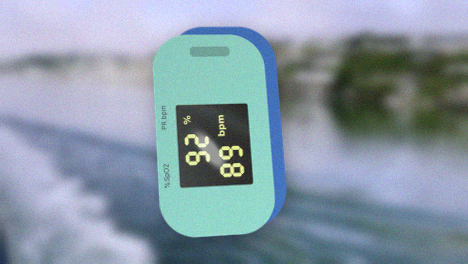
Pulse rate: value=89 unit=bpm
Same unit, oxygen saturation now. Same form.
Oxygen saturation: value=92 unit=%
